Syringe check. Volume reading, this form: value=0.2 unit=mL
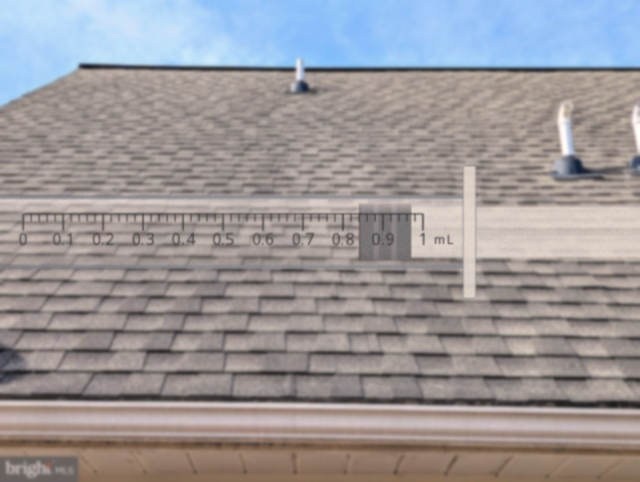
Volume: value=0.84 unit=mL
